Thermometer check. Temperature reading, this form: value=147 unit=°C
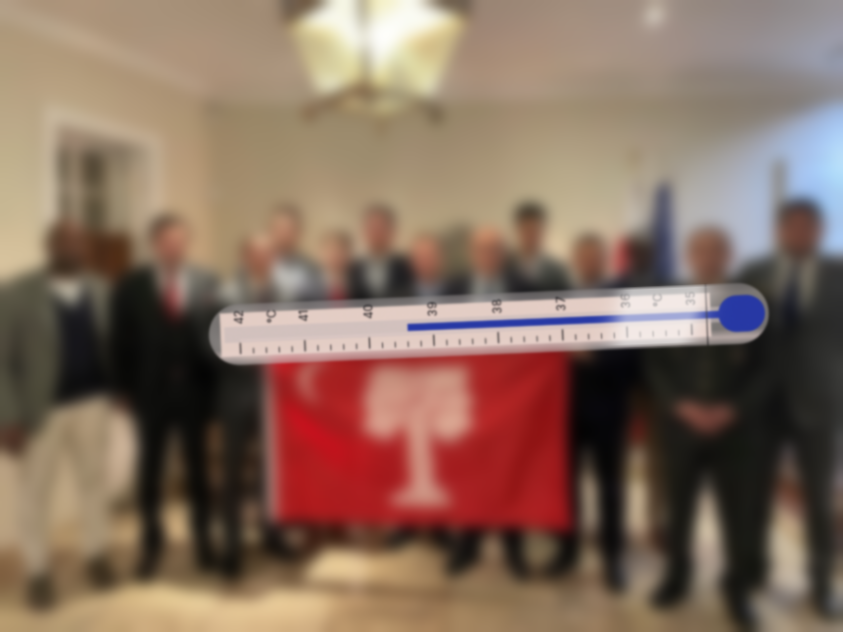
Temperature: value=39.4 unit=°C
